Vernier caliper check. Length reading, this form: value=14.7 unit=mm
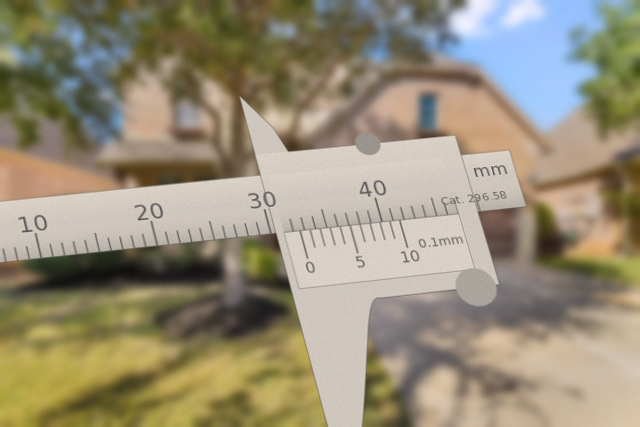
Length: value=32.6 unit=mm
